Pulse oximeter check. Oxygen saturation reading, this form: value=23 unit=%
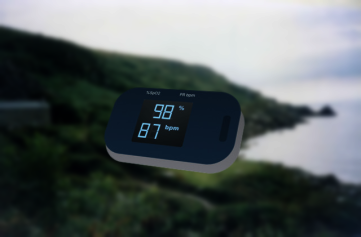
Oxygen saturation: value=98 unit=%
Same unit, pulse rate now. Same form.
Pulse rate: value=87 unit=bpm
